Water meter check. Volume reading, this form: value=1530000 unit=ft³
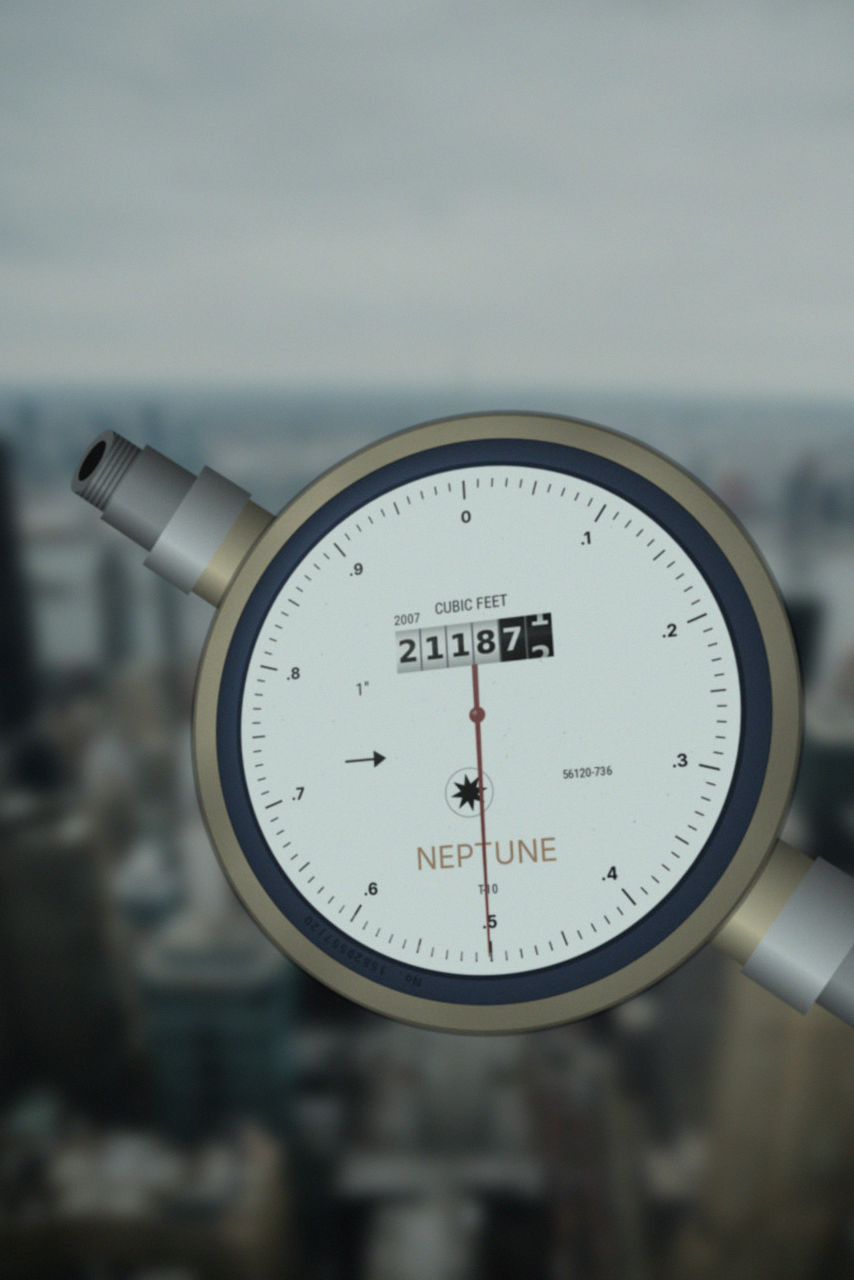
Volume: value=211871.50 unit=ft³
